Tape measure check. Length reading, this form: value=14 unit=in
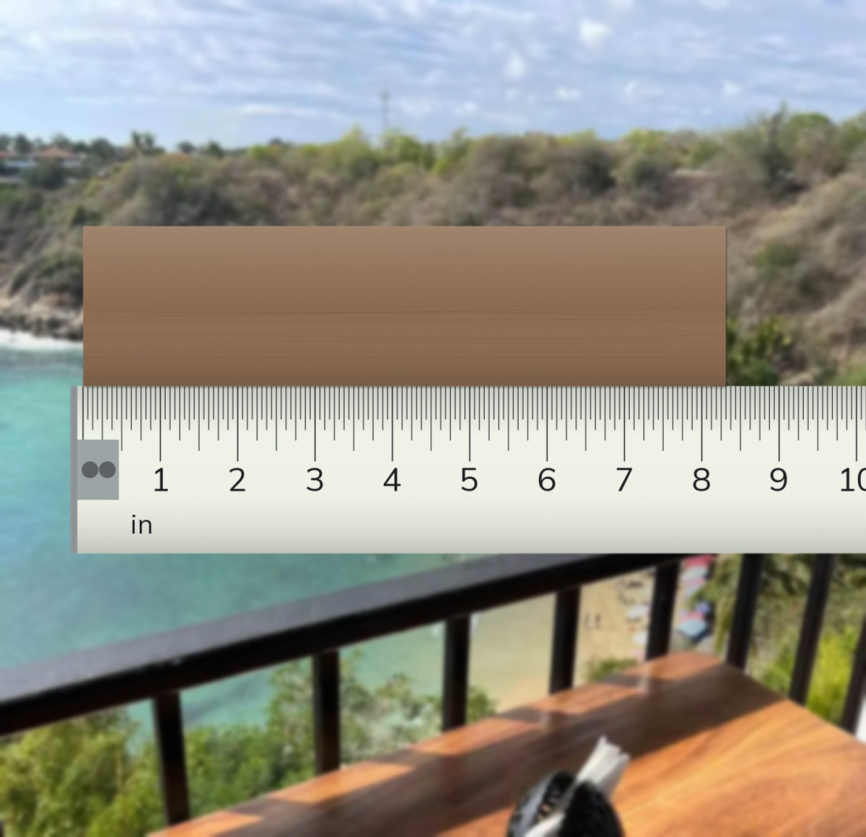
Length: value=8.3125 unit=in
